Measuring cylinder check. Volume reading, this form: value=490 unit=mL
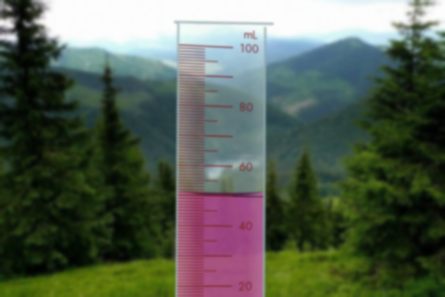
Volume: value=50 unit=mL
